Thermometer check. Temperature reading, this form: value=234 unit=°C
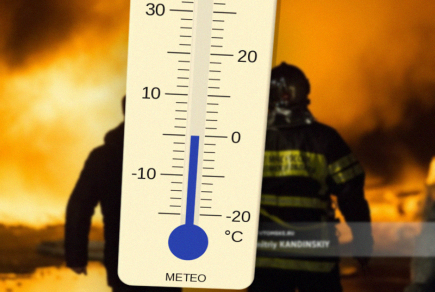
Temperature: value=0 unit=°C
